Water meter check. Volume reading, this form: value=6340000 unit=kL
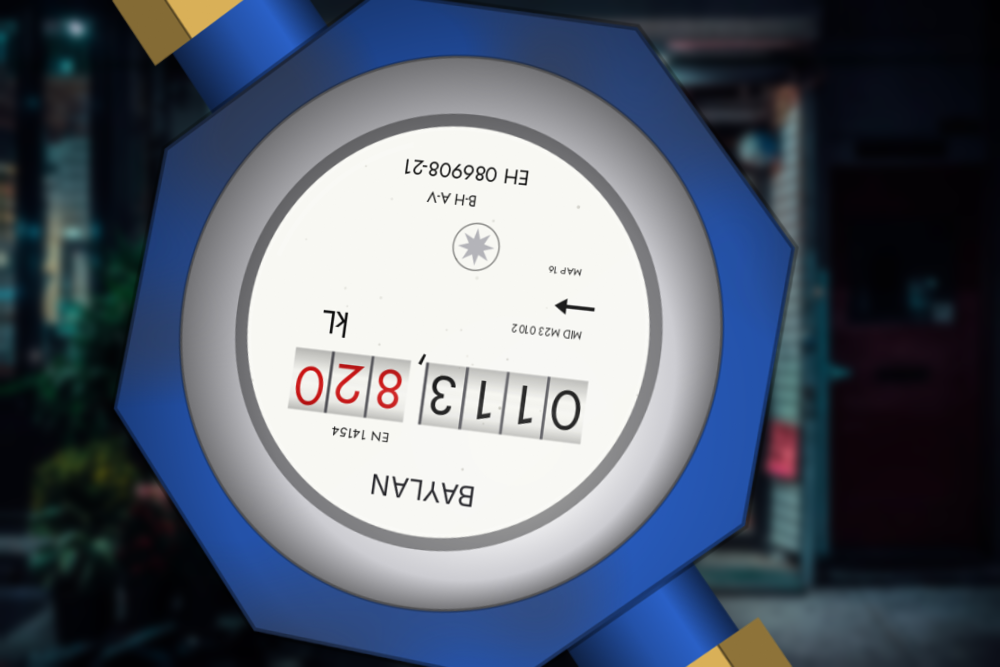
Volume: value=113.820 unit=kL
